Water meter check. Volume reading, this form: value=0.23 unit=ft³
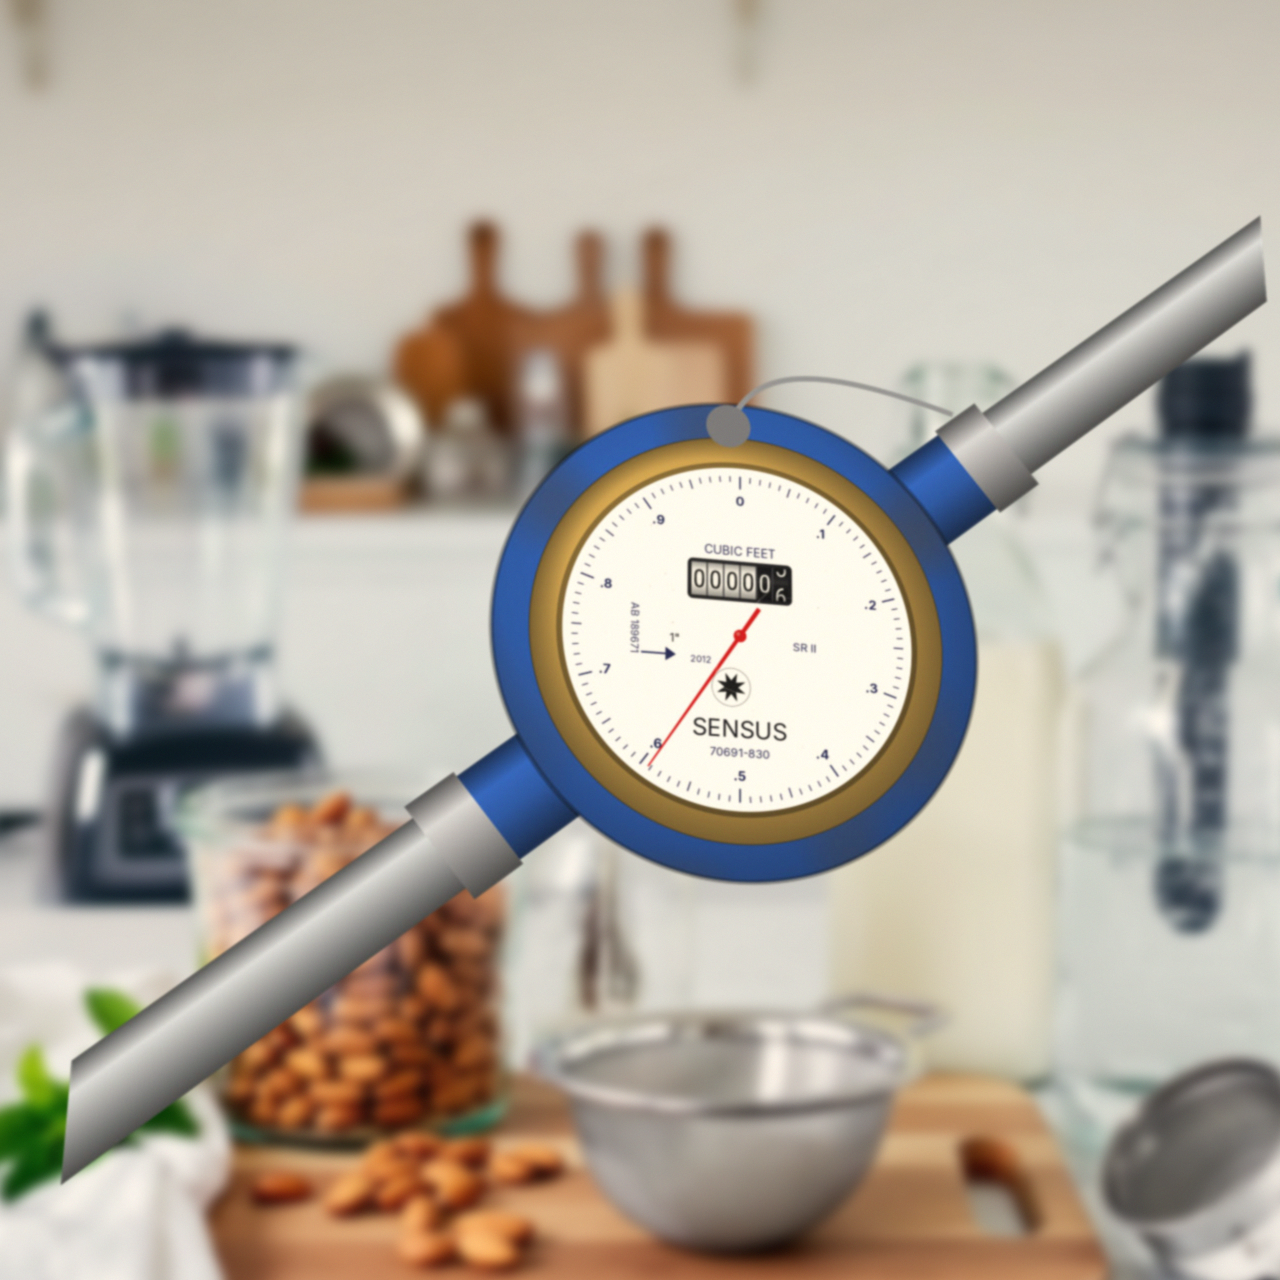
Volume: value=5.59 unit=ft³
